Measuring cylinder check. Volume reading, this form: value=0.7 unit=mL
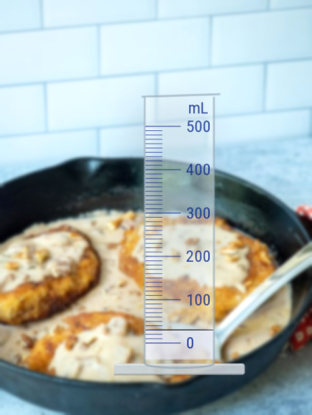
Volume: value=30 unit=mL
